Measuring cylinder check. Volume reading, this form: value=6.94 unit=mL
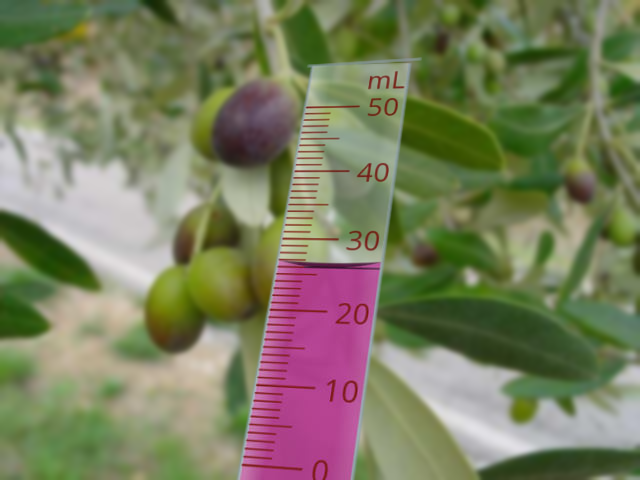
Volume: value=26 unit=mL
